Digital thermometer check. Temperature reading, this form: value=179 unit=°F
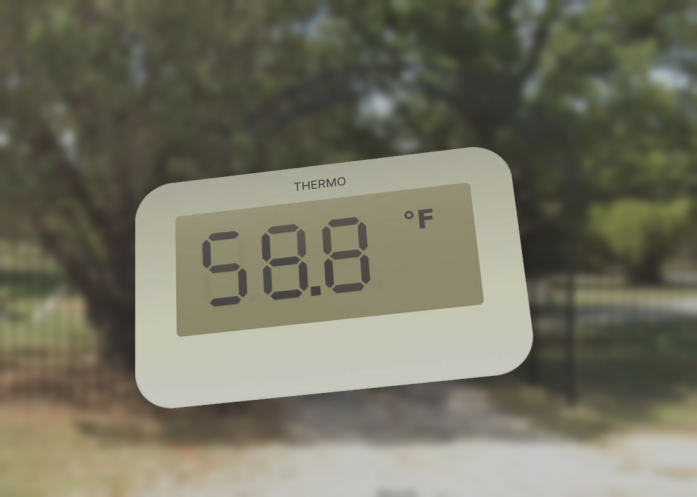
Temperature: value=58.8 unit=°F
